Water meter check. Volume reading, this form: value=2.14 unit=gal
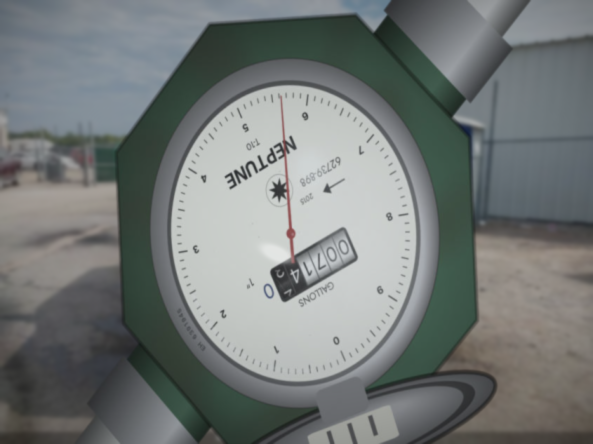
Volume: value=71425.6 unit=gal
